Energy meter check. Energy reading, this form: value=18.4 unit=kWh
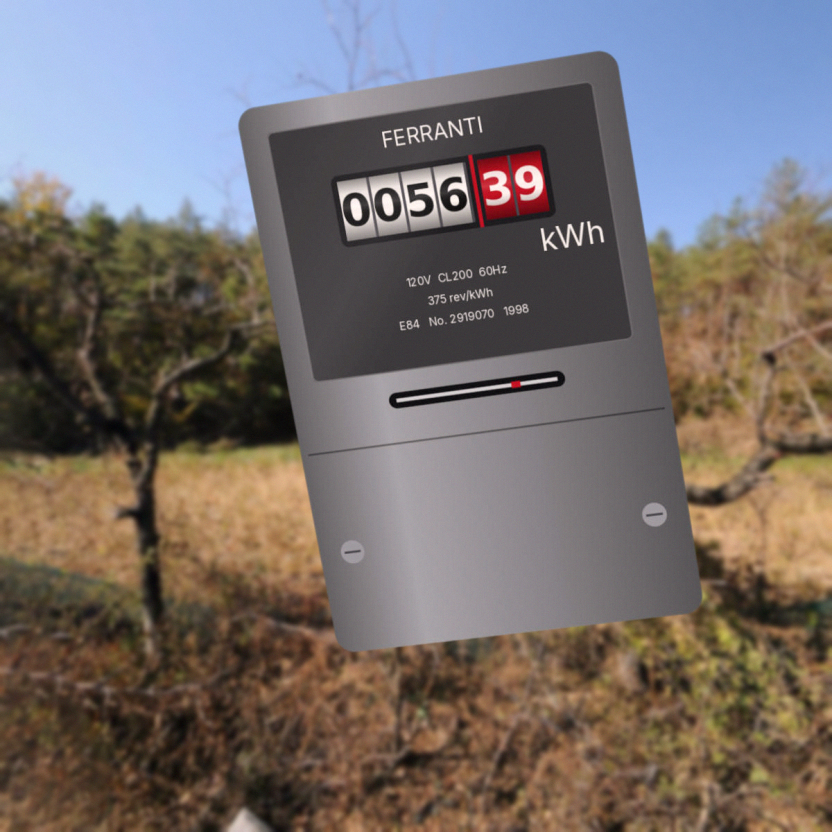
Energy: value=56.39 unit=kWh
